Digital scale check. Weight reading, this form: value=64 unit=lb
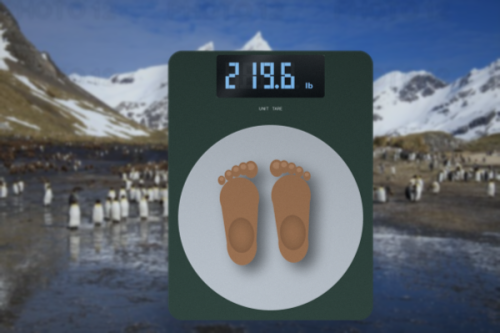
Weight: value=219.6 unit=lb
